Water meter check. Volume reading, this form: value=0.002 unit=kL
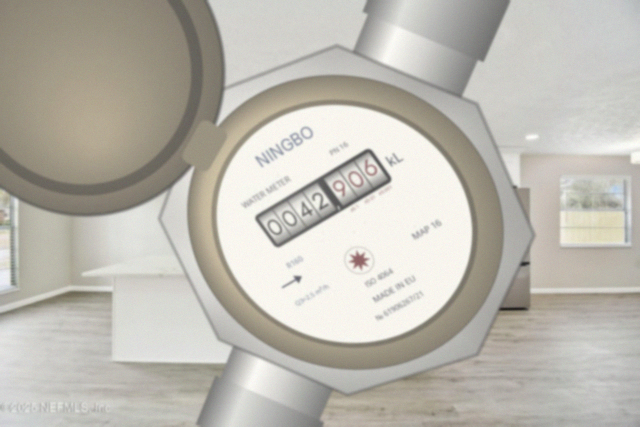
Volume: value=42.906 unit=kL
